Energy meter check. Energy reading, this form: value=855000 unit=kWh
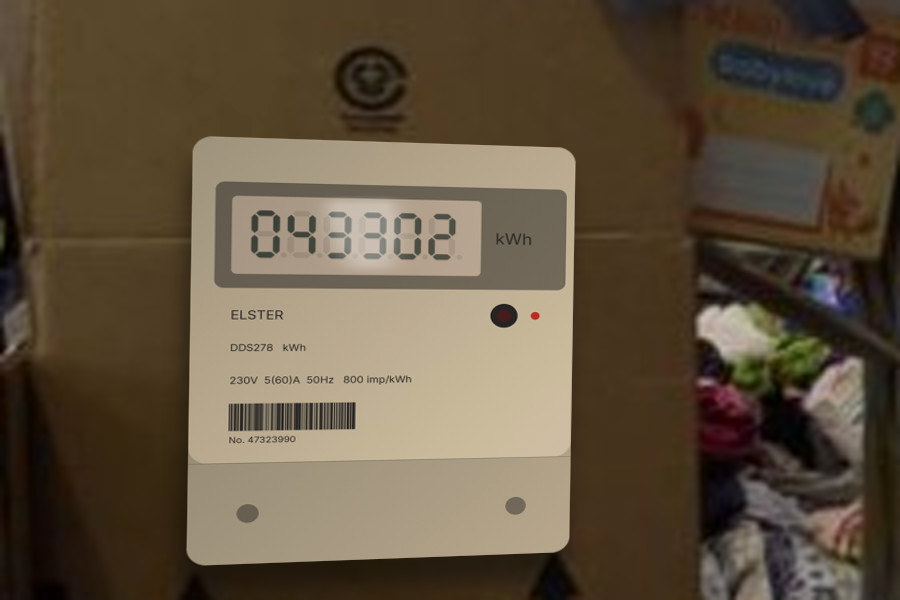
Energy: value=43302 unit=kWh
